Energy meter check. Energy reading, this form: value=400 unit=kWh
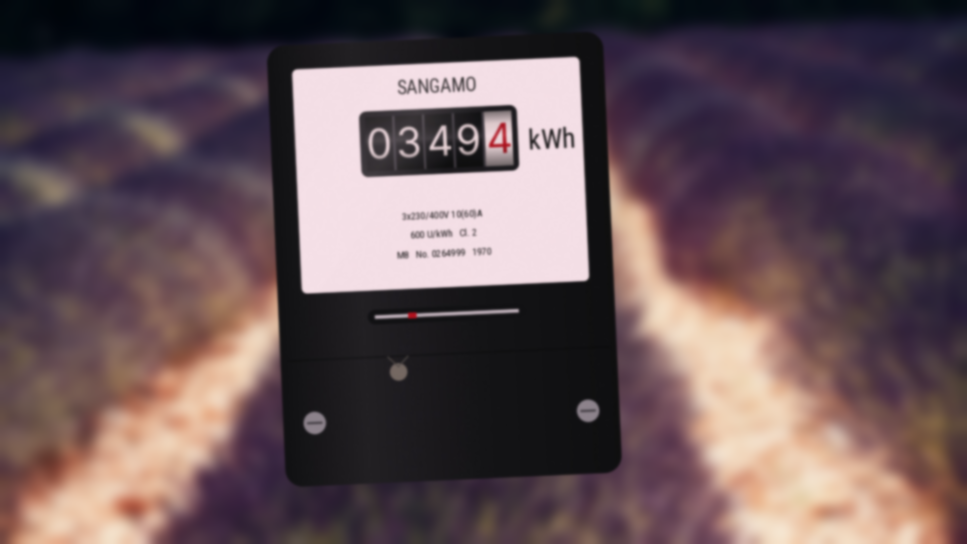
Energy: value=349.4 unit=kWh
